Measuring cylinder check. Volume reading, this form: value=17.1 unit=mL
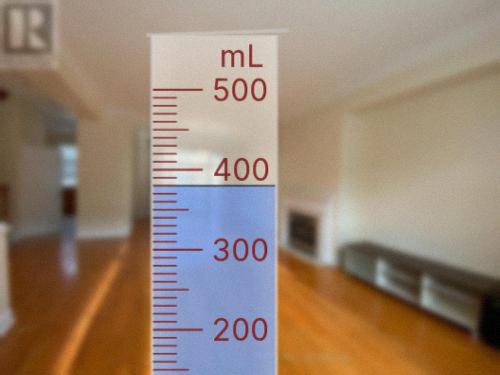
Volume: value=380 unit=mL
